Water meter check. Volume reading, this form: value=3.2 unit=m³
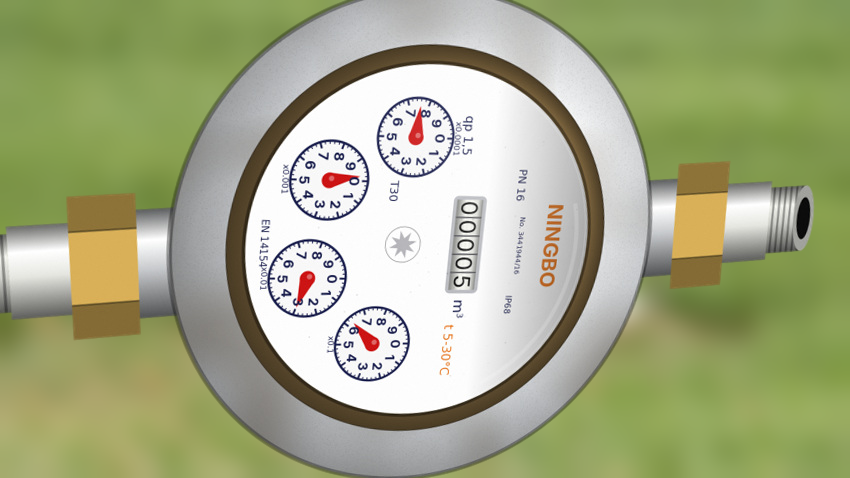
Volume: value=5.6297 unit=m³
